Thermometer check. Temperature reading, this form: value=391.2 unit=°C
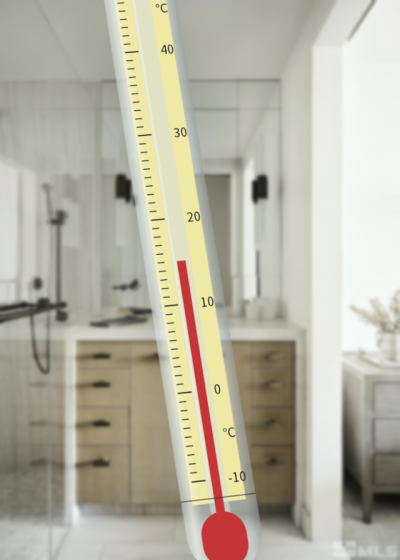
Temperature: value=15 unit=°C
